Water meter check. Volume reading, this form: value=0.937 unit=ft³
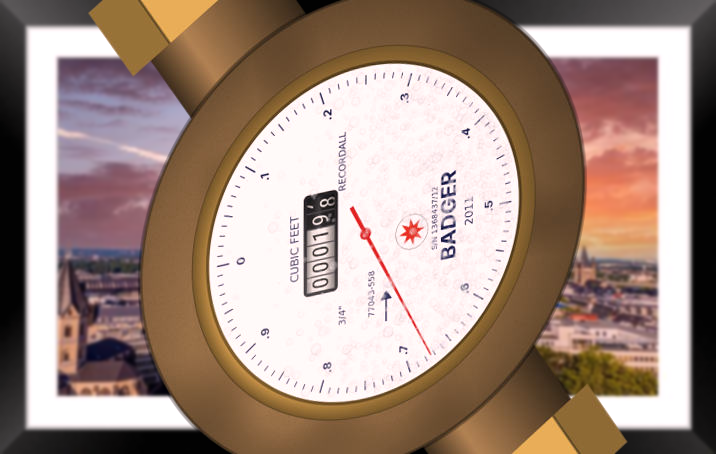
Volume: value=197.67 unit=ft³
